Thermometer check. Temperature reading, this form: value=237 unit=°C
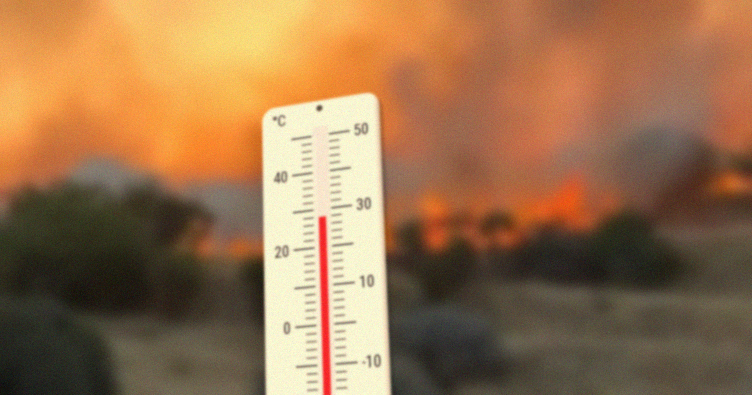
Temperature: value=28 unit=°C
